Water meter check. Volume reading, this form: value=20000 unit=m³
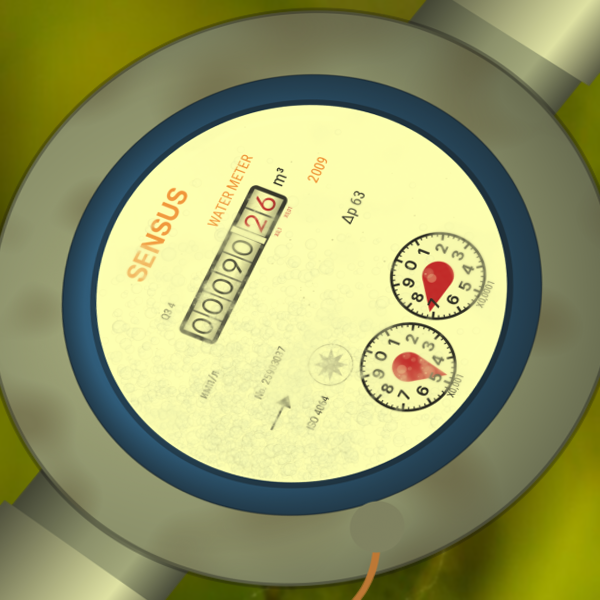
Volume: value=90.2647 unit=m³
